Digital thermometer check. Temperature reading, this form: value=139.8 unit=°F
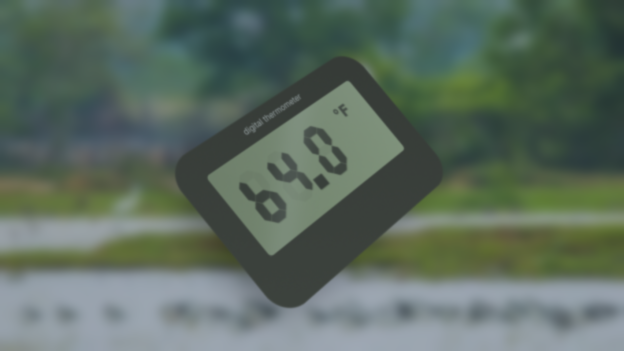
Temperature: value=64.0 unit=°F
